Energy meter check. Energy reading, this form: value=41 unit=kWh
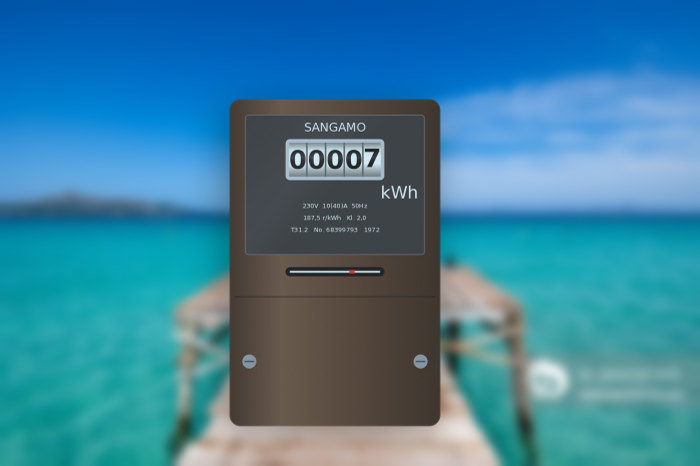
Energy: value=7 unit=kWh
